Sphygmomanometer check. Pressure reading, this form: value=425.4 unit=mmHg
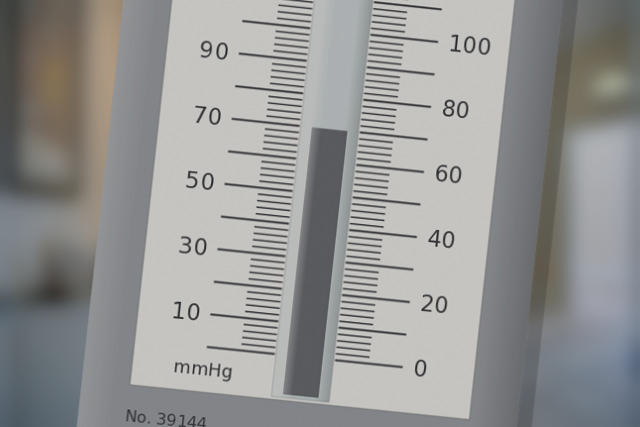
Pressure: value=70 unit=mmHg
